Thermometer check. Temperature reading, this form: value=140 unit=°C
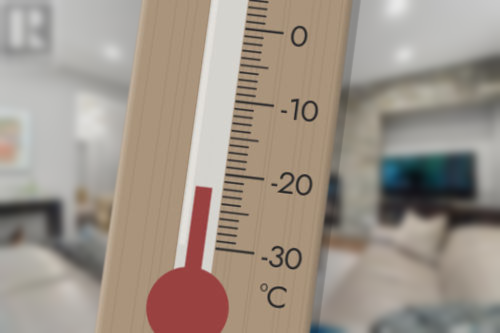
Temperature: value=-22 unit=°C
